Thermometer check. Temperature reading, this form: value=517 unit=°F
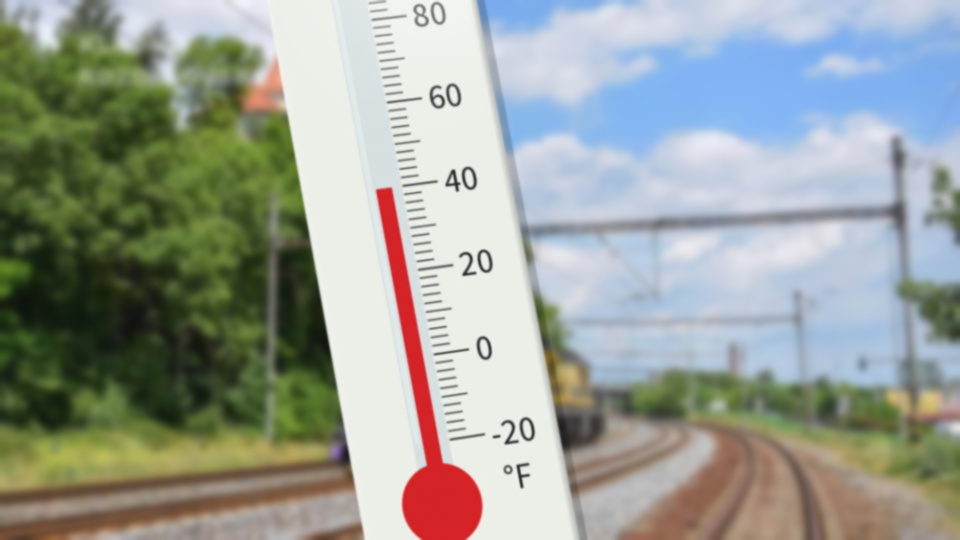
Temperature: value=40 unit=°F
